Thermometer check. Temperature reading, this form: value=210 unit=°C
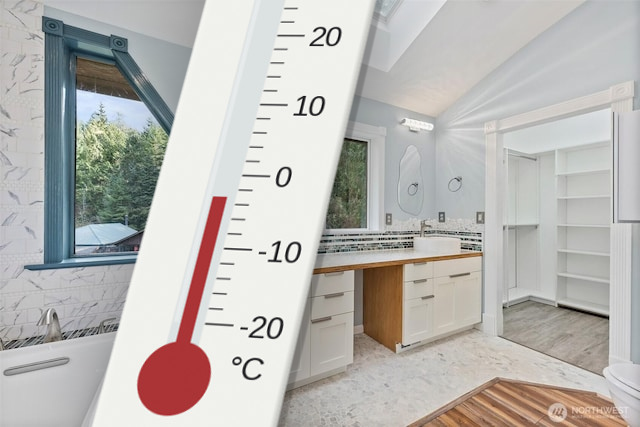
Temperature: value=-3 unit=°C
